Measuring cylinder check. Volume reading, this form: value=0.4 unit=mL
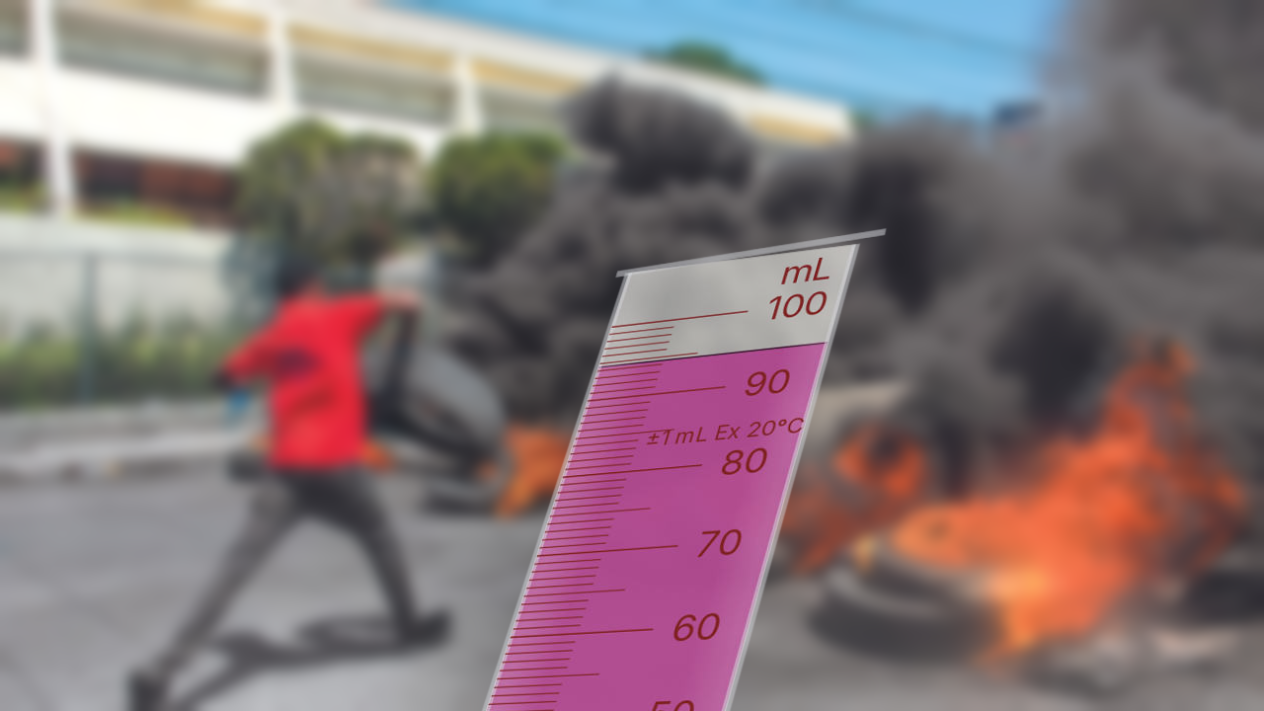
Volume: value=94.5 unit=mL
